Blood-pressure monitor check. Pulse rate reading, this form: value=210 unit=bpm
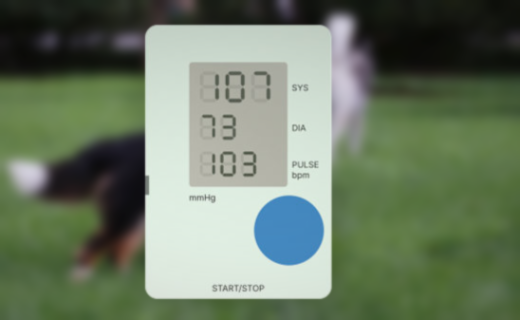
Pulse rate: value=103 unit=bpm
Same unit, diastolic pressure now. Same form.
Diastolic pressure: value=73 unit=mmHg
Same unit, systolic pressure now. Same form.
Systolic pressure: value=107 unit=mmHg
